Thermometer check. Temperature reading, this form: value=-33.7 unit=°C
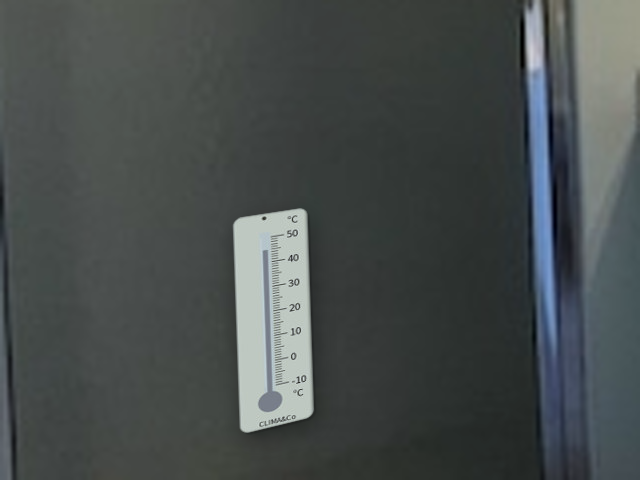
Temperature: value=45 unit=°C
